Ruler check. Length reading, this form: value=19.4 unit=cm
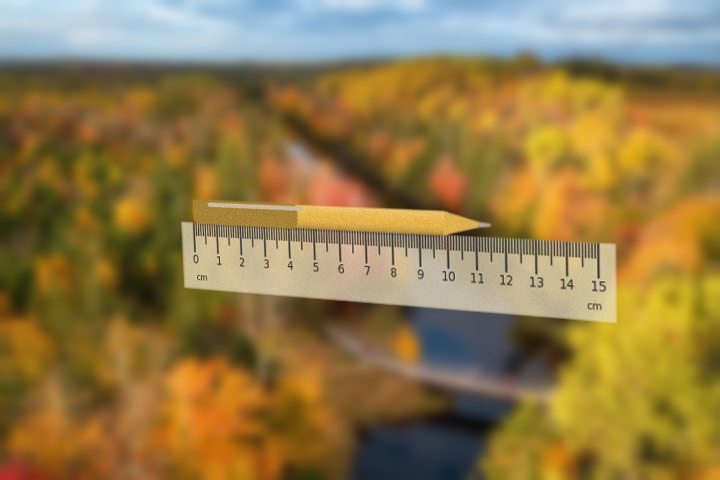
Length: value=11.5 unit=cm
